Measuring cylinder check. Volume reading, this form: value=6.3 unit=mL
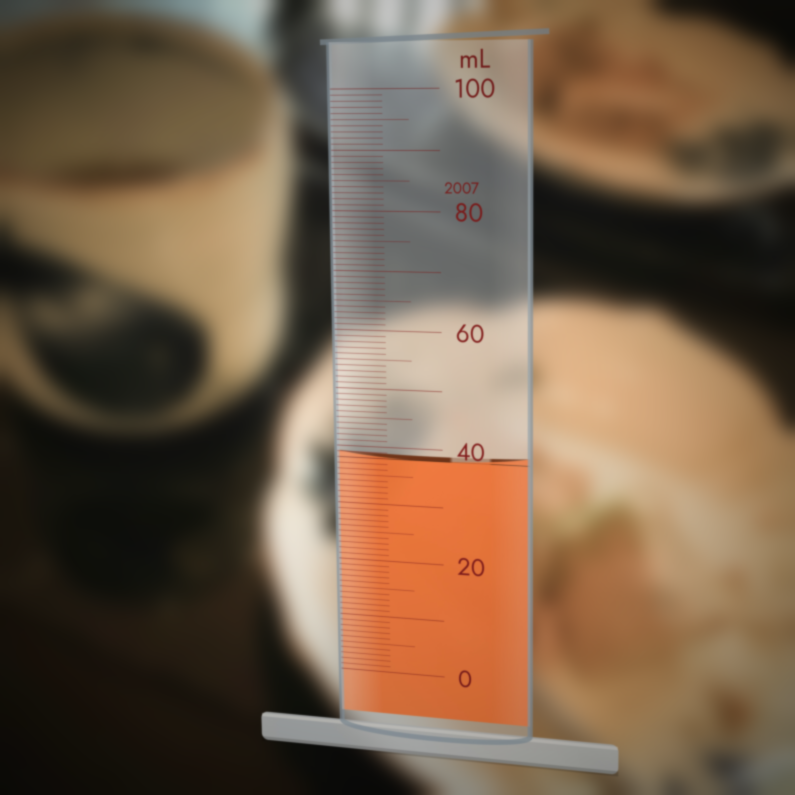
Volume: value=38 unit=mL
